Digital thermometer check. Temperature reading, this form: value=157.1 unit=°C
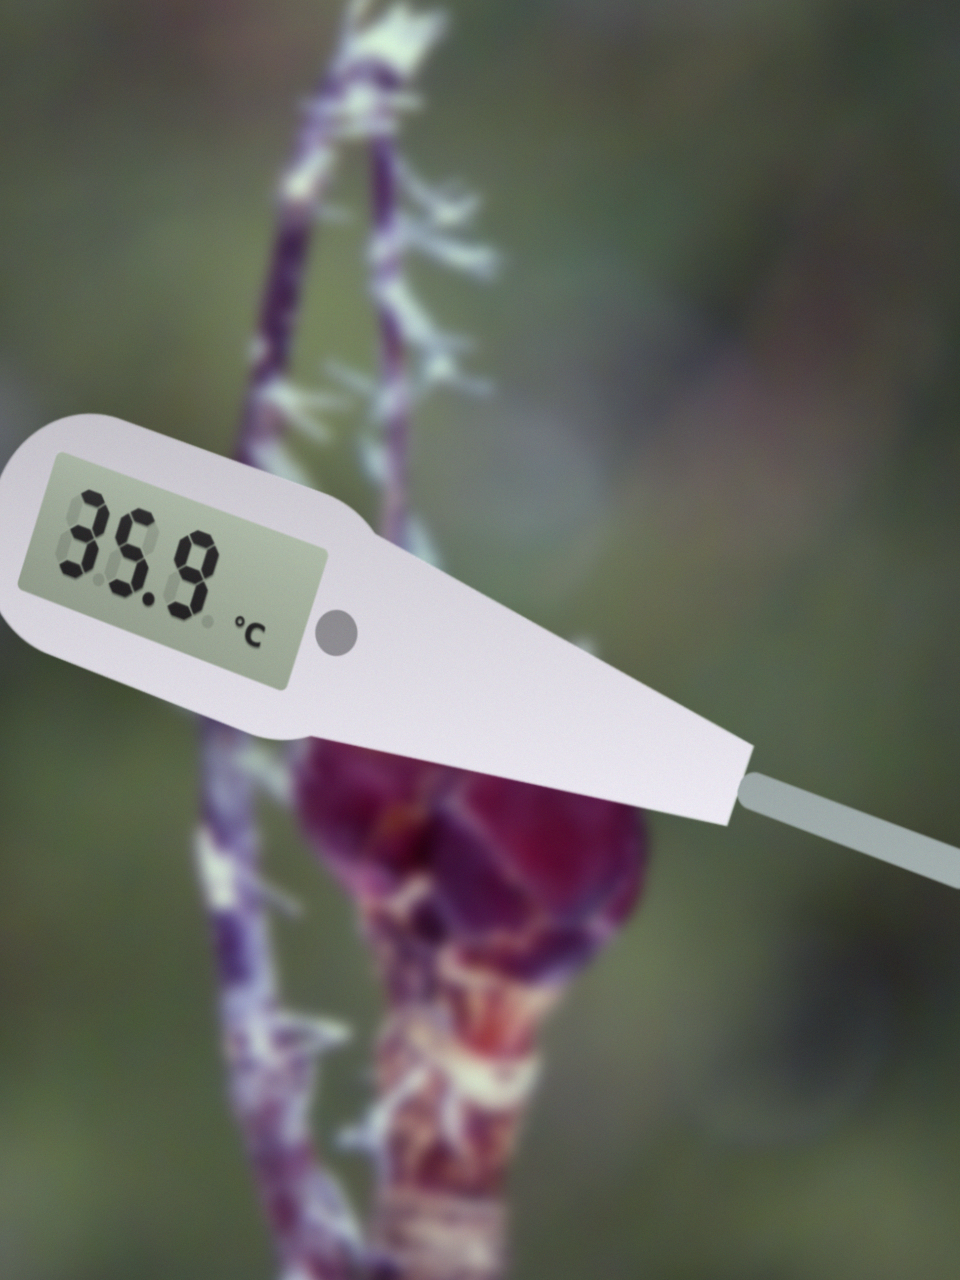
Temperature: value=35.9 unit=°C
